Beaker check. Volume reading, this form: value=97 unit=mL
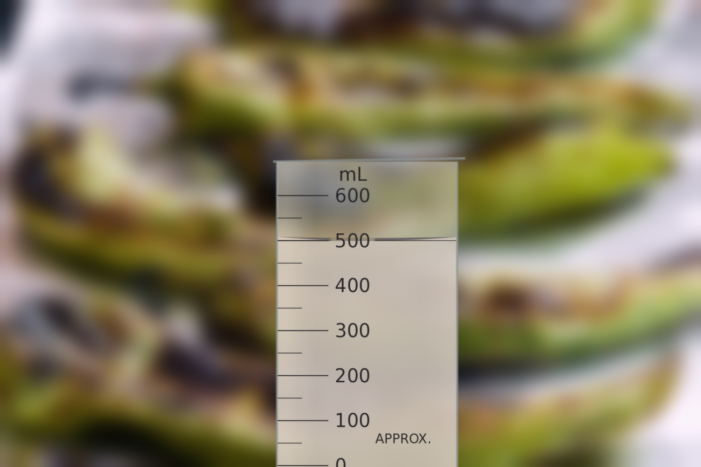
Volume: value=500 unit=mL
